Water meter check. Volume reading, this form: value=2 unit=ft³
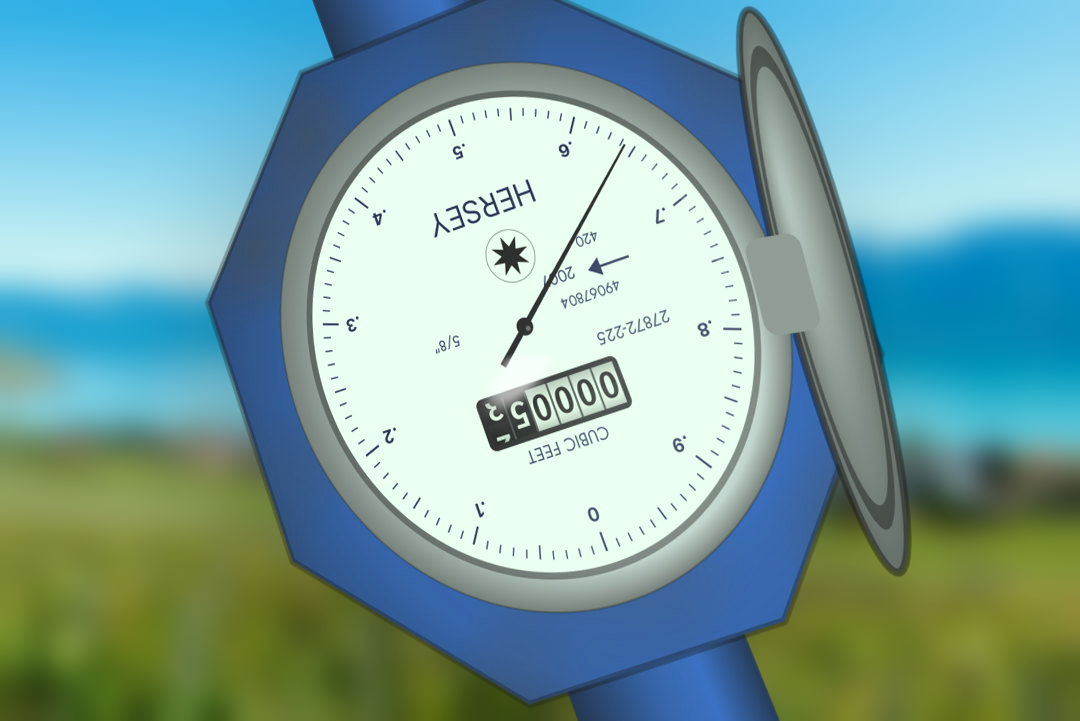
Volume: value=52.64 unit=ft³
